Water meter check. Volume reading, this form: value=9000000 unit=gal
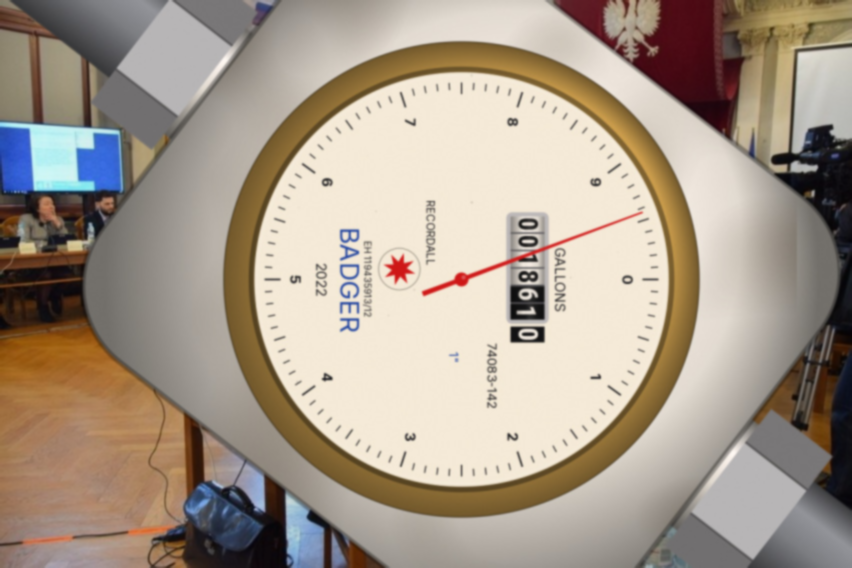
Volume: value=18609.4 unit=gal
